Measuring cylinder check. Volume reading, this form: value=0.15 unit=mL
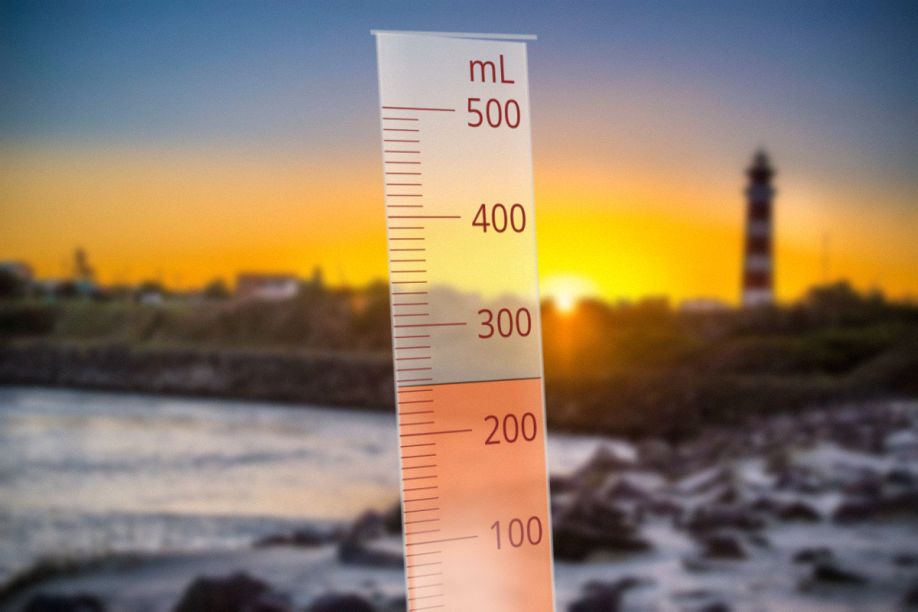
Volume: value=245 unit=mL
